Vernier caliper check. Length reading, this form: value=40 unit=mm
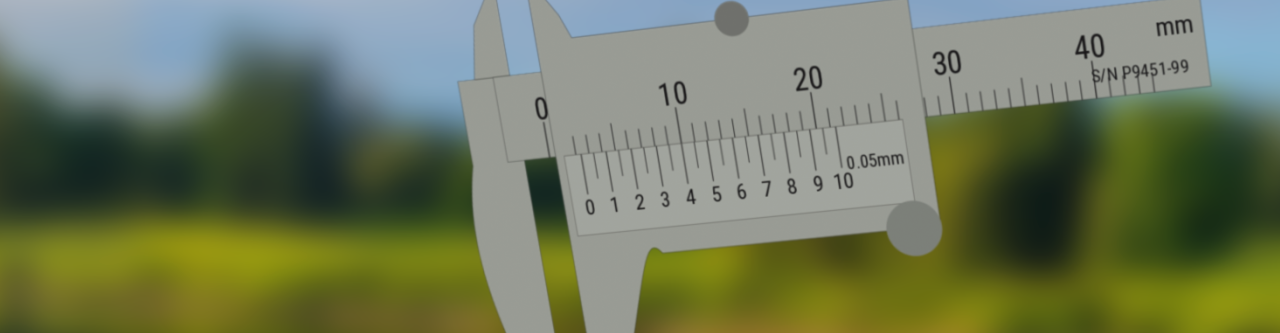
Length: value=2.4 unit=mm
